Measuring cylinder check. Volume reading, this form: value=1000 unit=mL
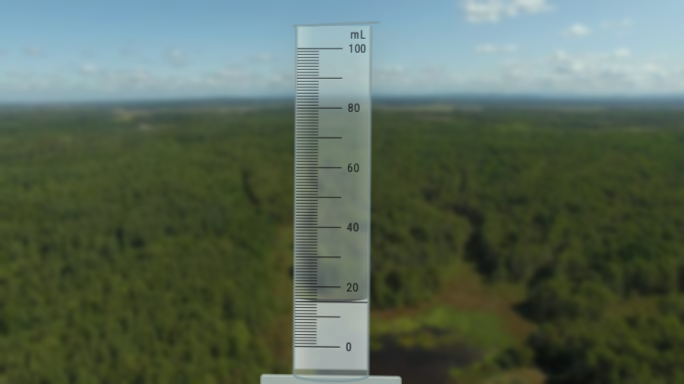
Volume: value=15 unit=mL
